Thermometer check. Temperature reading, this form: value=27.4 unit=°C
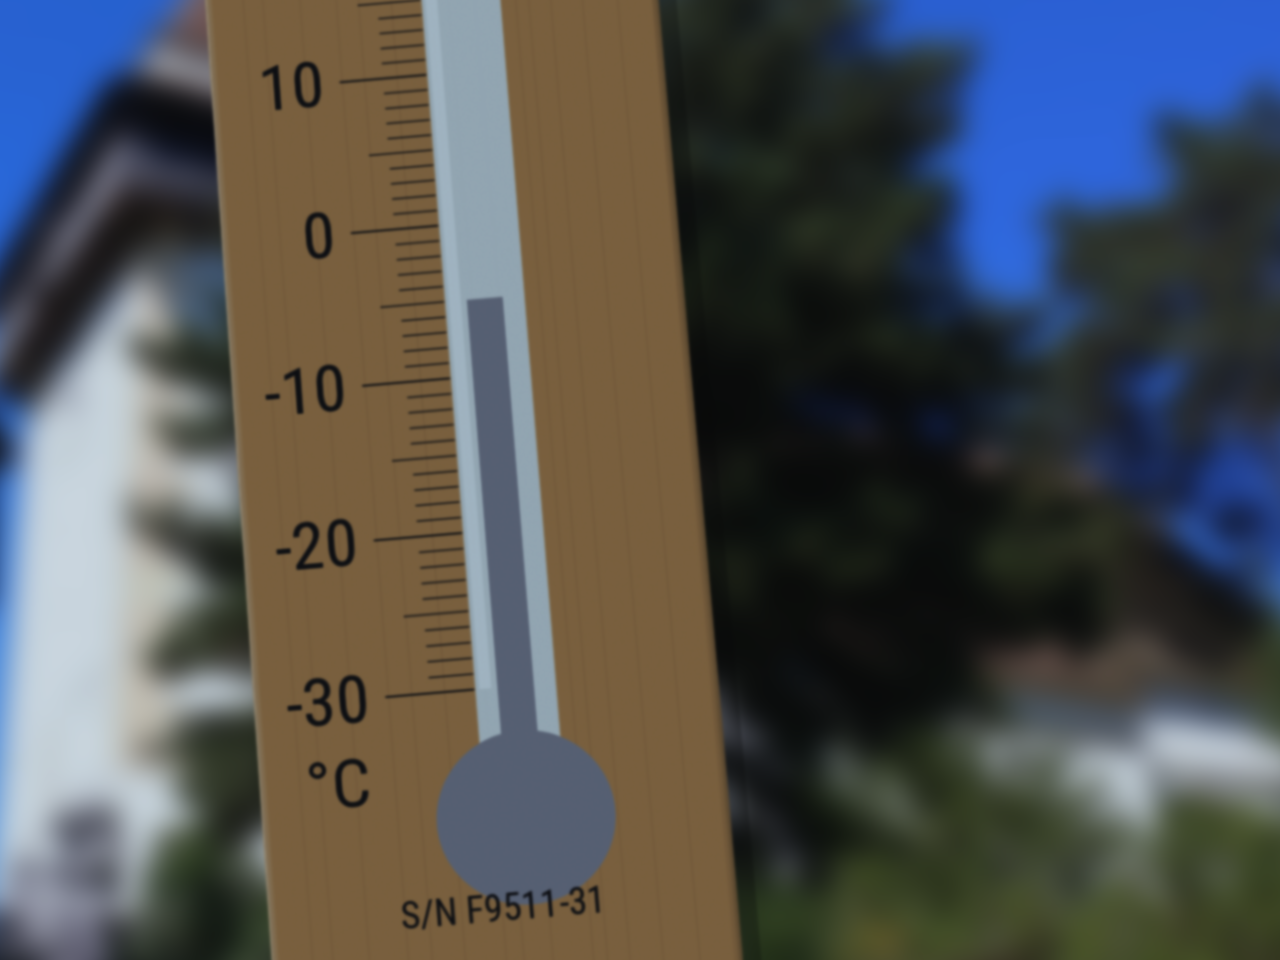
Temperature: value=-5 unit=°C
